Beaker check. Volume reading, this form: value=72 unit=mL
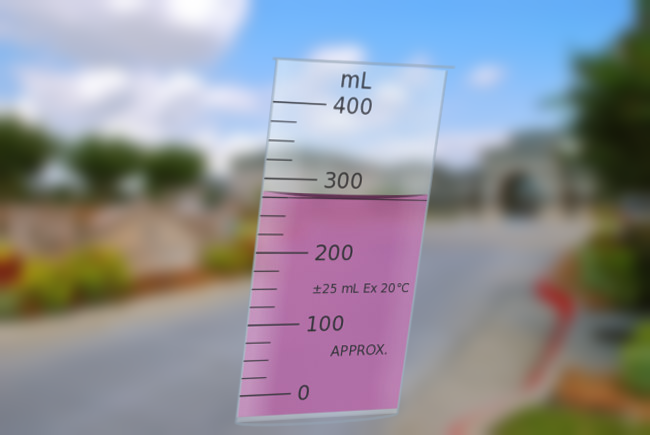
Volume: value=275 unit=mL
